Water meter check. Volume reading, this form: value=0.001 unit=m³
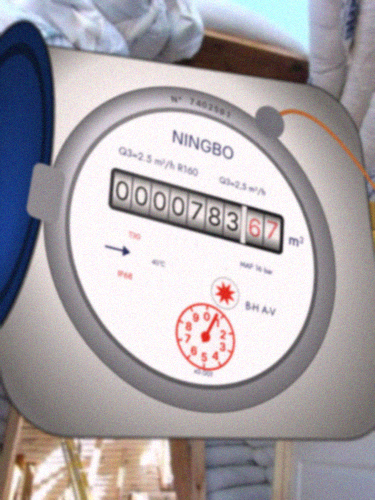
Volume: value=783.670 unit=m³
